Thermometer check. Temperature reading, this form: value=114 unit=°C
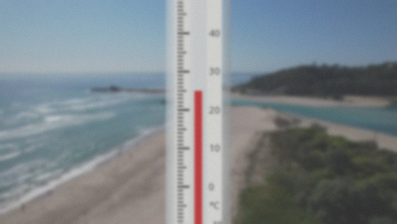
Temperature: value=25 unit=°C
